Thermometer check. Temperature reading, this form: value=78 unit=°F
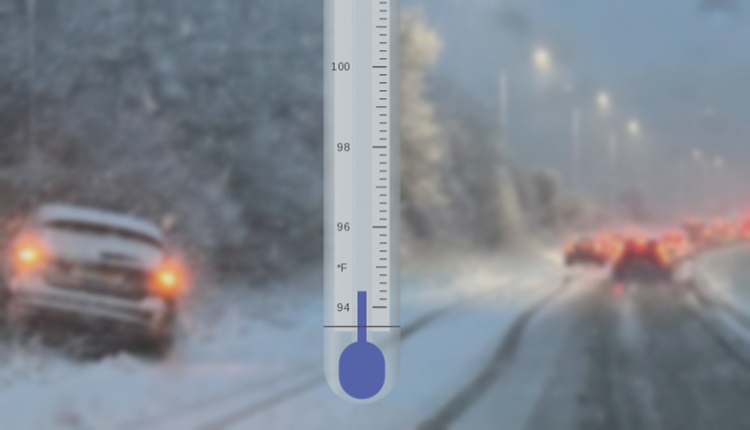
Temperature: value=94.4 unit=°F
